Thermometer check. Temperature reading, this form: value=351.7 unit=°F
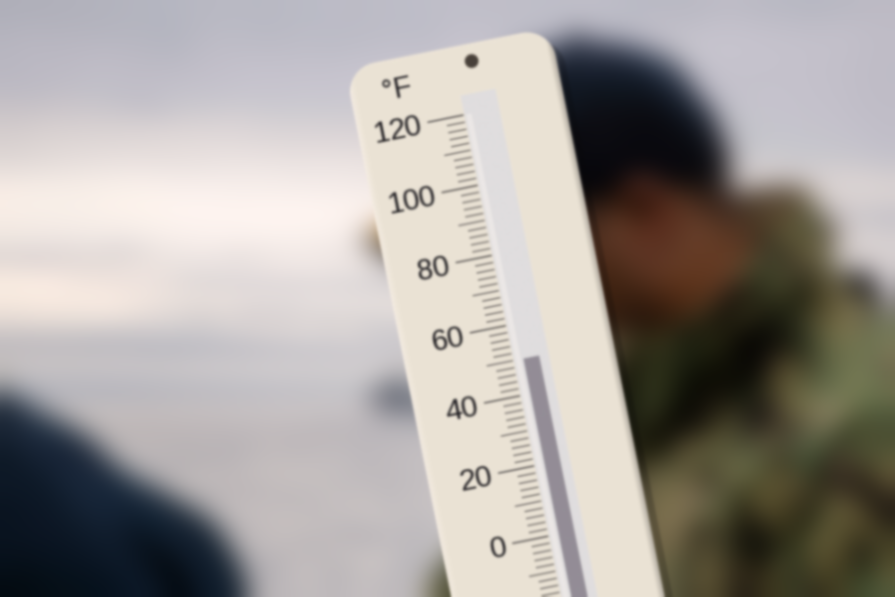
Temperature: value=50 unit=°F
